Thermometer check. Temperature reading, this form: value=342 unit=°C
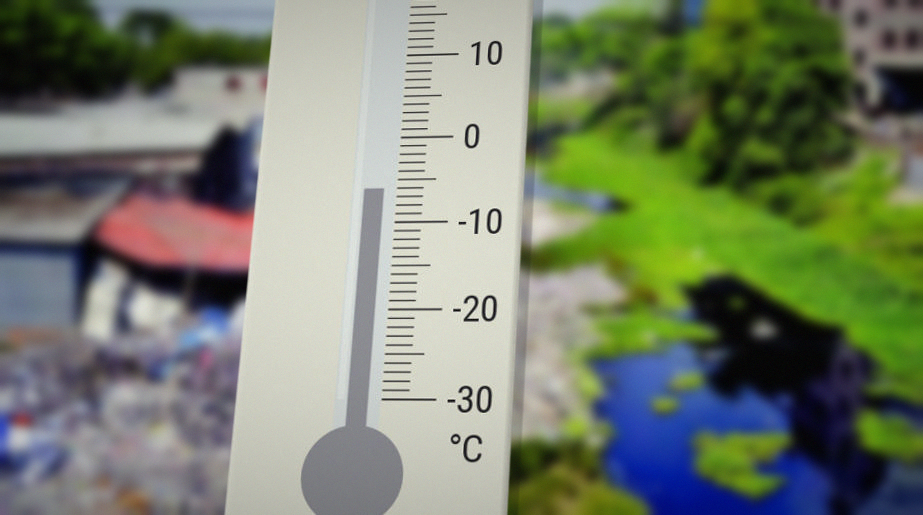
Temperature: value=-6 unit=°C
